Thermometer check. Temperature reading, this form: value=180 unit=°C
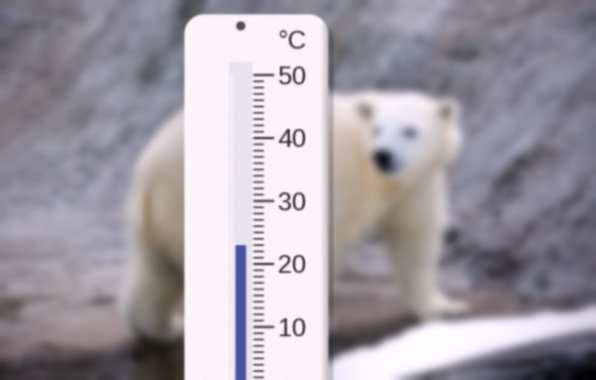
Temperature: value=23 unit=°C
